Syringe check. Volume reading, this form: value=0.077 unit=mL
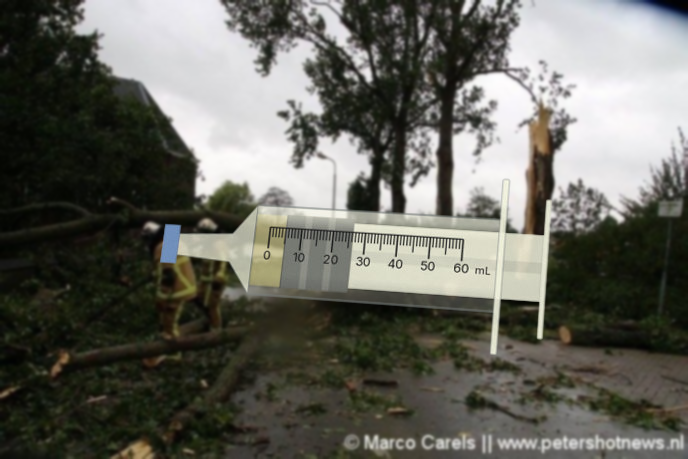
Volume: value=5 unit=mL
